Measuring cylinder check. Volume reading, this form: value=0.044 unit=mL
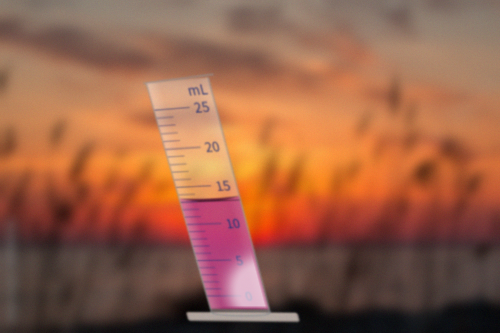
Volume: value=13 unit=mL
